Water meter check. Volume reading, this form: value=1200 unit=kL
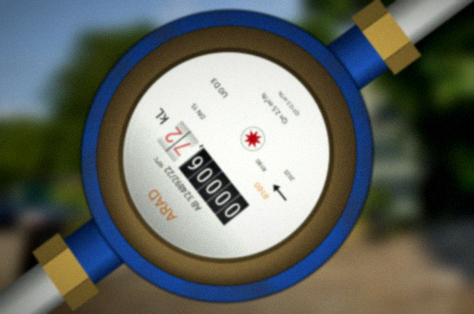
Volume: value=6.72 unit=kL
